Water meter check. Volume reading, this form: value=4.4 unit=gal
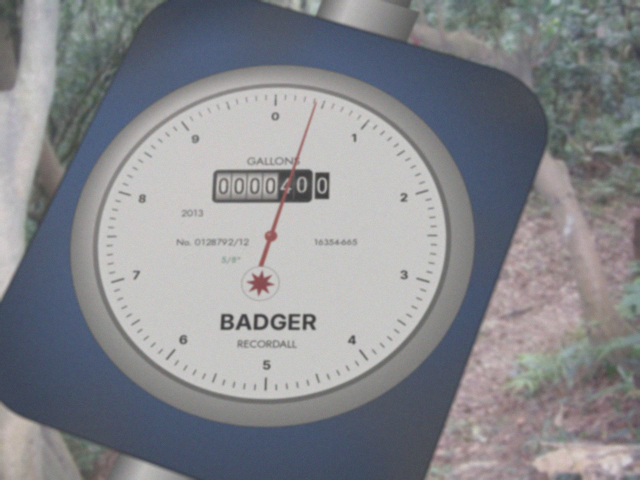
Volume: value=400.4 unit=gal
